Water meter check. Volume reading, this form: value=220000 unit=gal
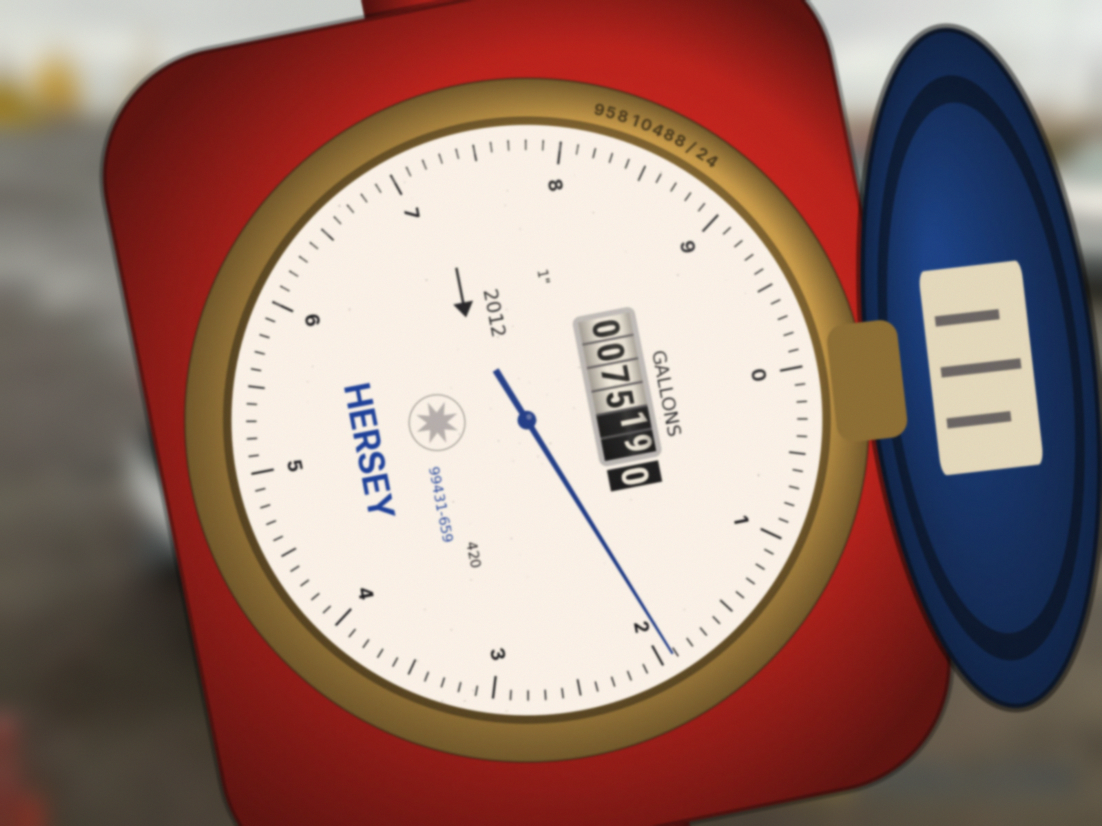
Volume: value=75191.9 unit=gal
